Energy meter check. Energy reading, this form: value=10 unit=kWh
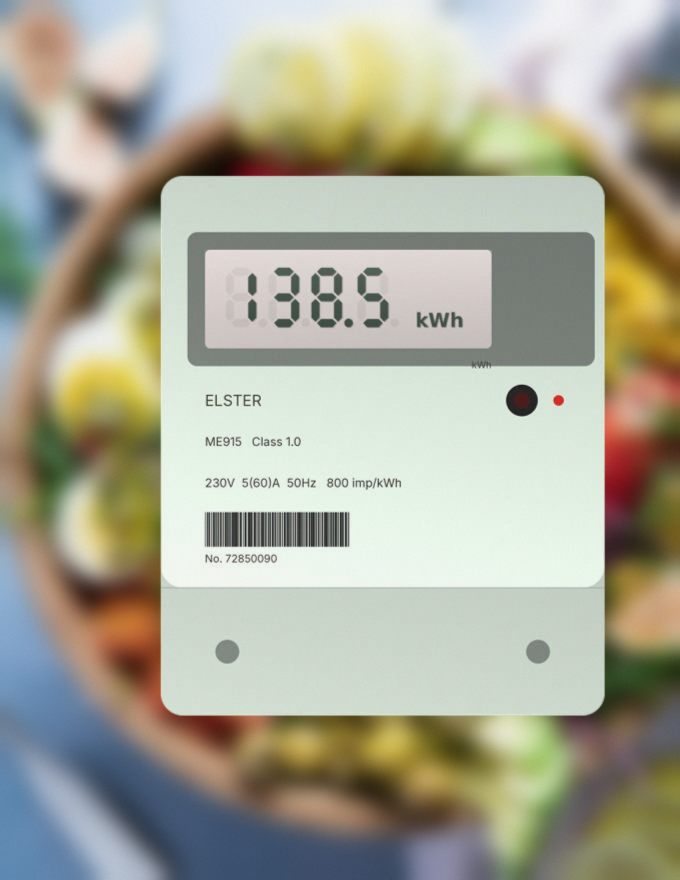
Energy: value=138.5 unit=kWh
